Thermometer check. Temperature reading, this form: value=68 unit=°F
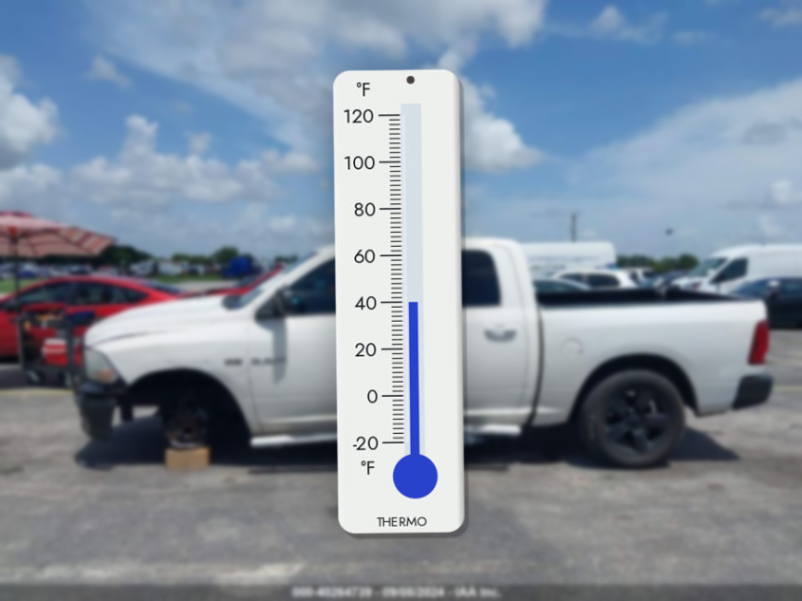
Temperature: value=40 unit=°F
